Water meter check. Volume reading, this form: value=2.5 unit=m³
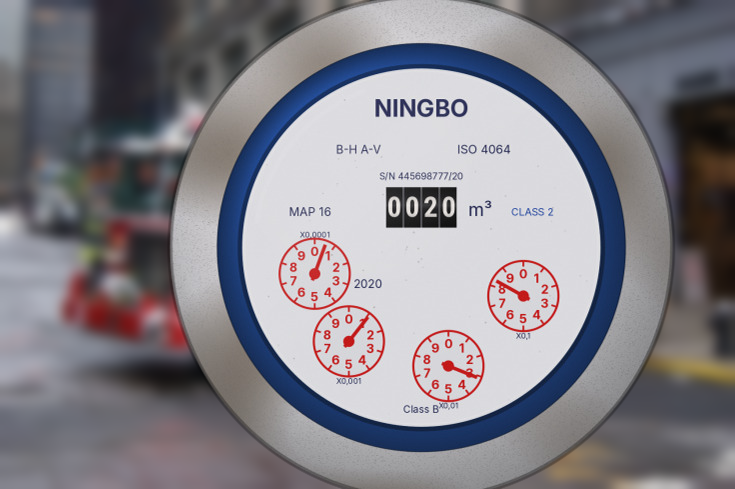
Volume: value=20.8310 unit=m³
